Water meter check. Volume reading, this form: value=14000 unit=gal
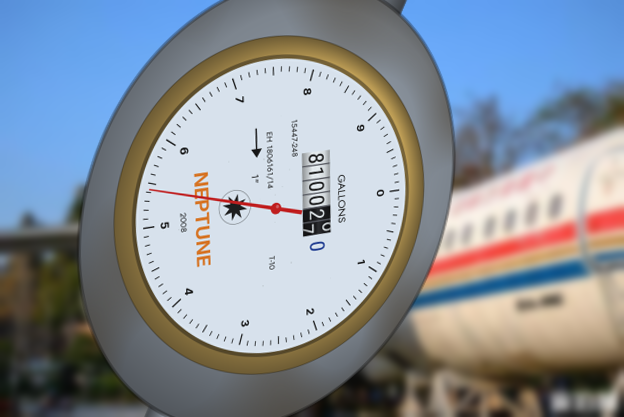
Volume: value=8100265.4 unit=gal
